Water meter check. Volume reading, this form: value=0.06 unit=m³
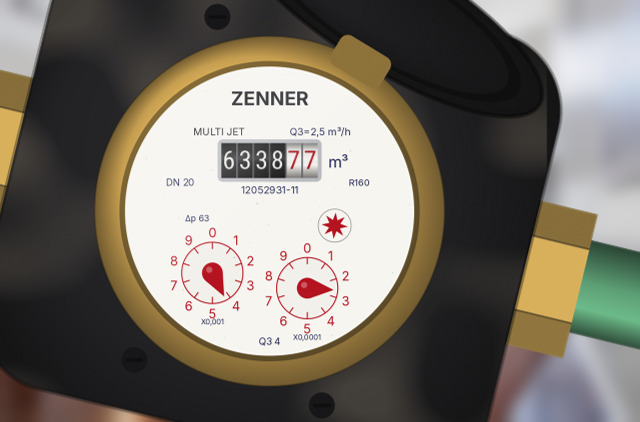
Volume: value=6338.7742 unit=m³
